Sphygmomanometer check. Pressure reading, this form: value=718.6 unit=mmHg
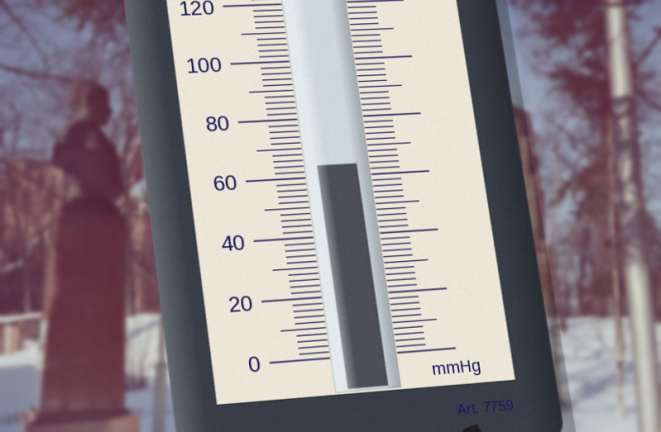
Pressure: value=64 unit=mmHg
